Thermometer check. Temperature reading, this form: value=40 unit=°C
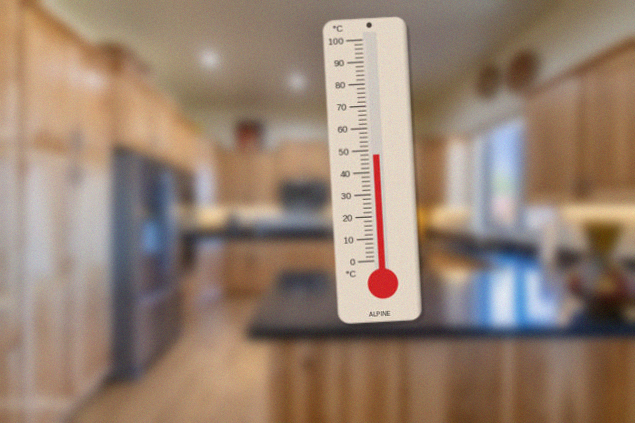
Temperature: value=48 unit=°C
